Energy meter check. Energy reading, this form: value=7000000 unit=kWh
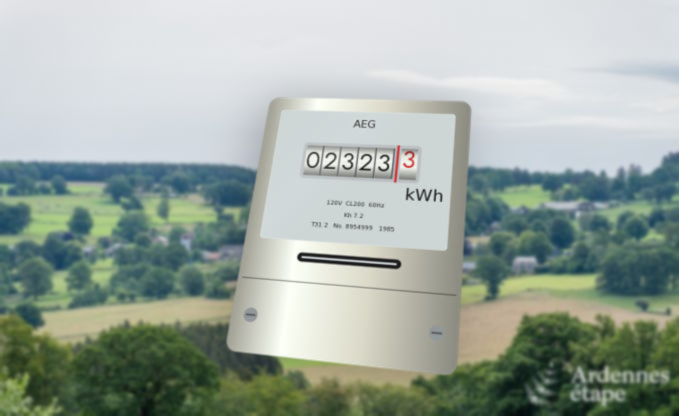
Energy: value=2323.3 unit=kWh
